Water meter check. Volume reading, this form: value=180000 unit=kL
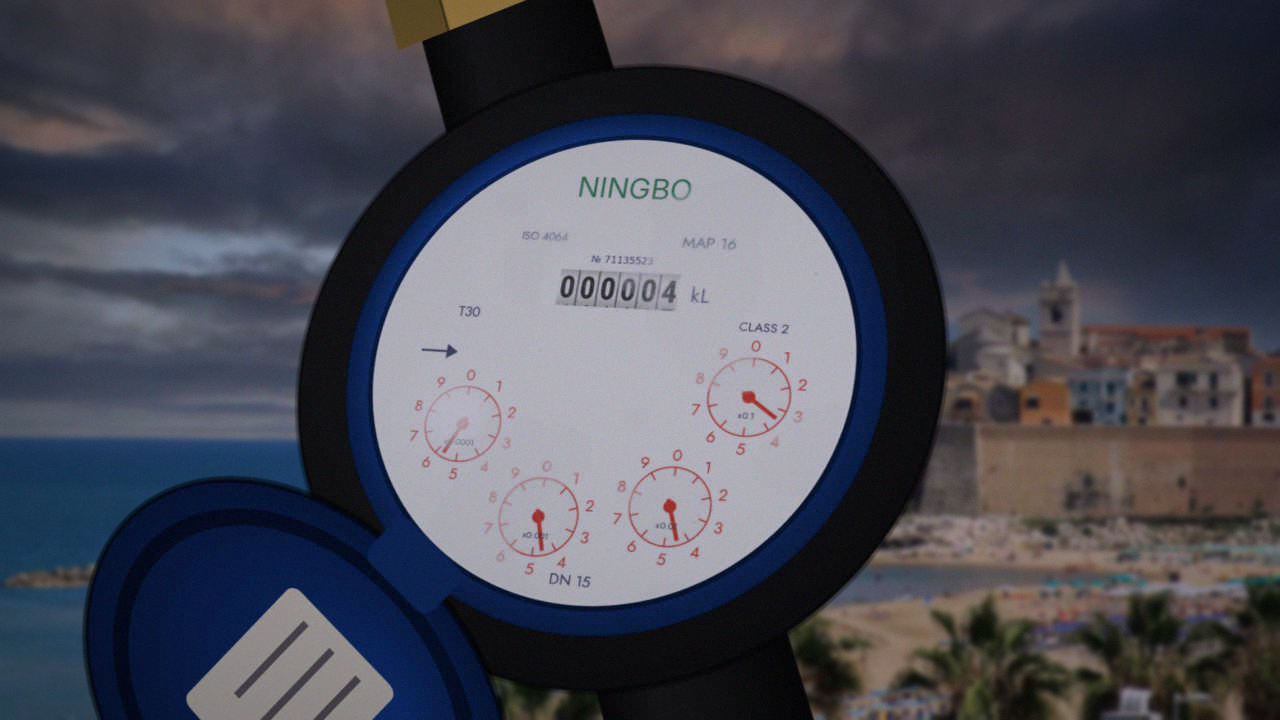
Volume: value=4.3445 unit=kL
